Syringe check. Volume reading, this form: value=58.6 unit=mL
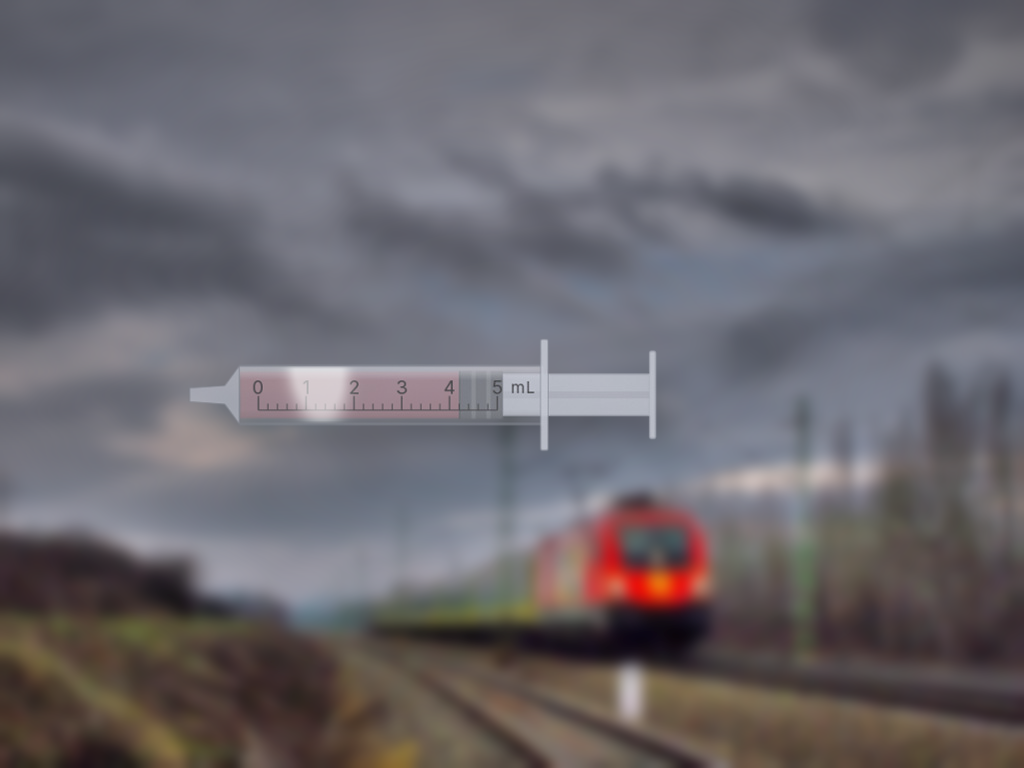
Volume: value=4.2 unit=mL
